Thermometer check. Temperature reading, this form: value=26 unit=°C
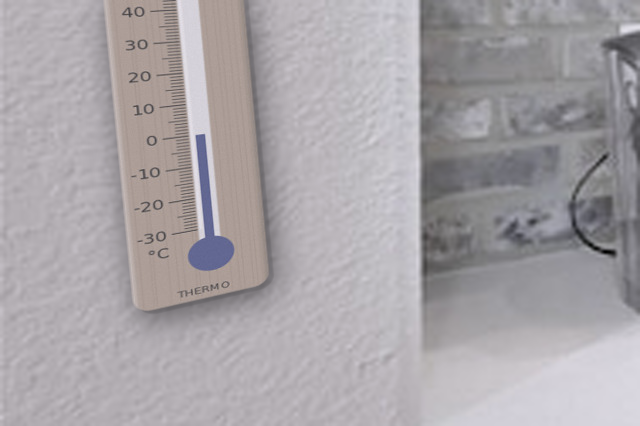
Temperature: value=0 unit=°C
